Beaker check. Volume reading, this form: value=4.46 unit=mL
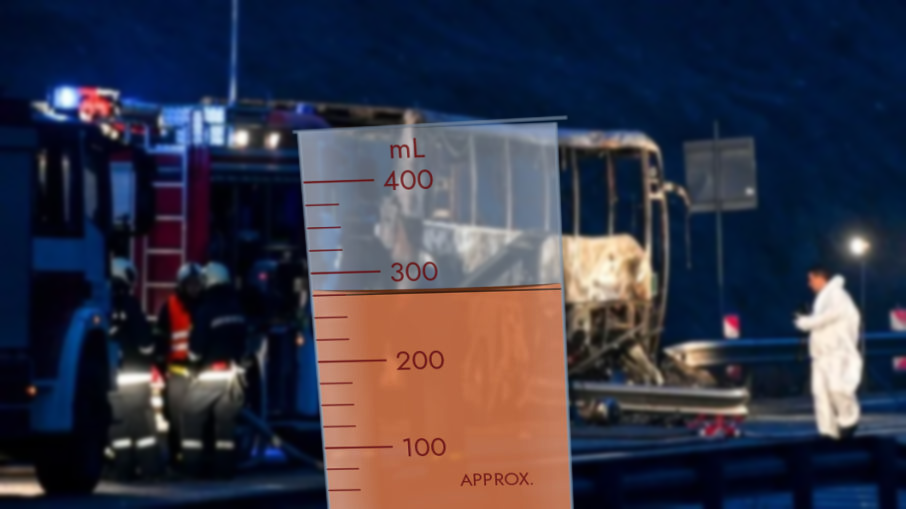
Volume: value=275 unit=mL
